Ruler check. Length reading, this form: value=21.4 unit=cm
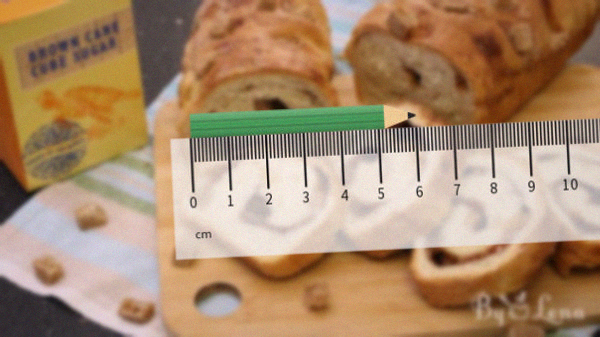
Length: value=6 unit=cm
